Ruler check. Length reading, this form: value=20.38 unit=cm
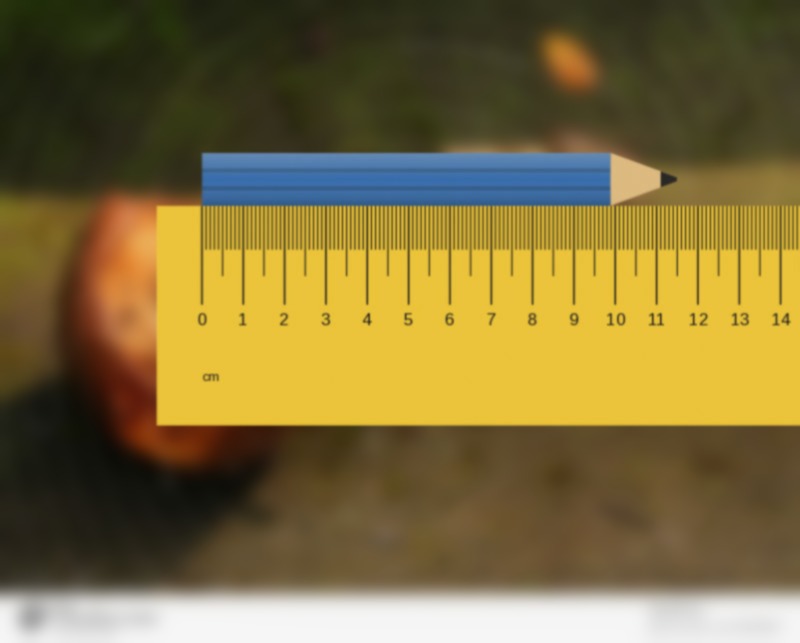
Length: value=11.5 unit=cm
